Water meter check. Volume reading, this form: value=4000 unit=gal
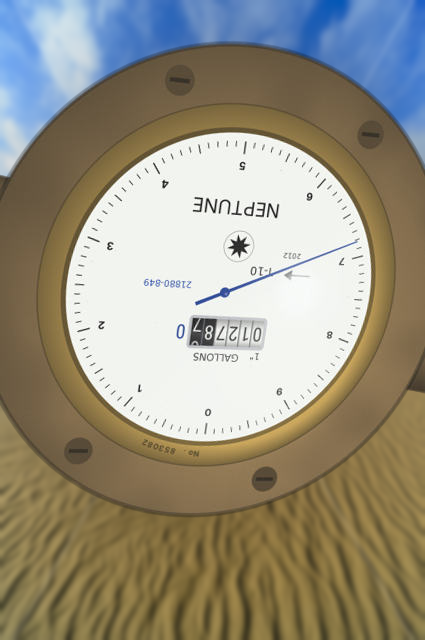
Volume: value=127866.8 unit=gal
